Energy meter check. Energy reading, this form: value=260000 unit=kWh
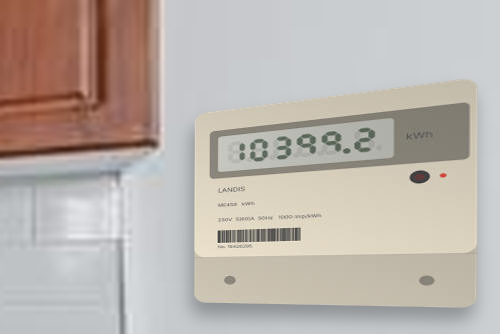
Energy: value=10399.2 unit=kWh
